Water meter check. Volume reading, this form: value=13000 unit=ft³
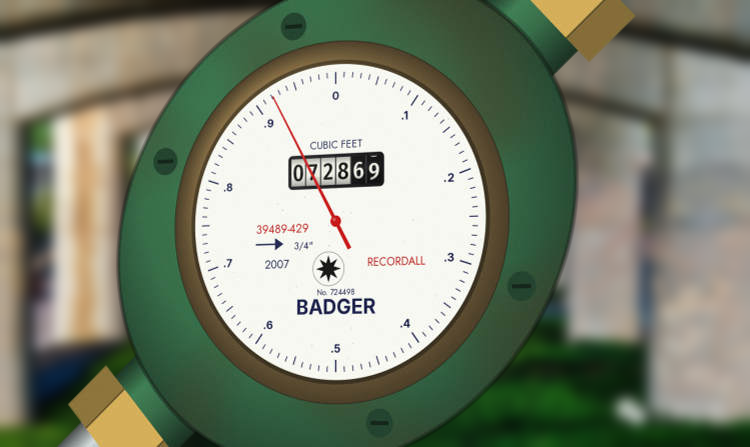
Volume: value=72868.92 unit=ft³
